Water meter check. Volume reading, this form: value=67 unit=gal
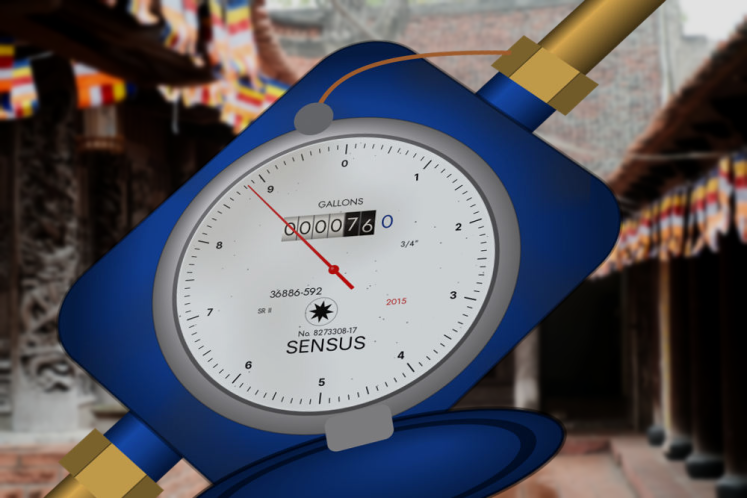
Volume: value=758.8 unit=gal
